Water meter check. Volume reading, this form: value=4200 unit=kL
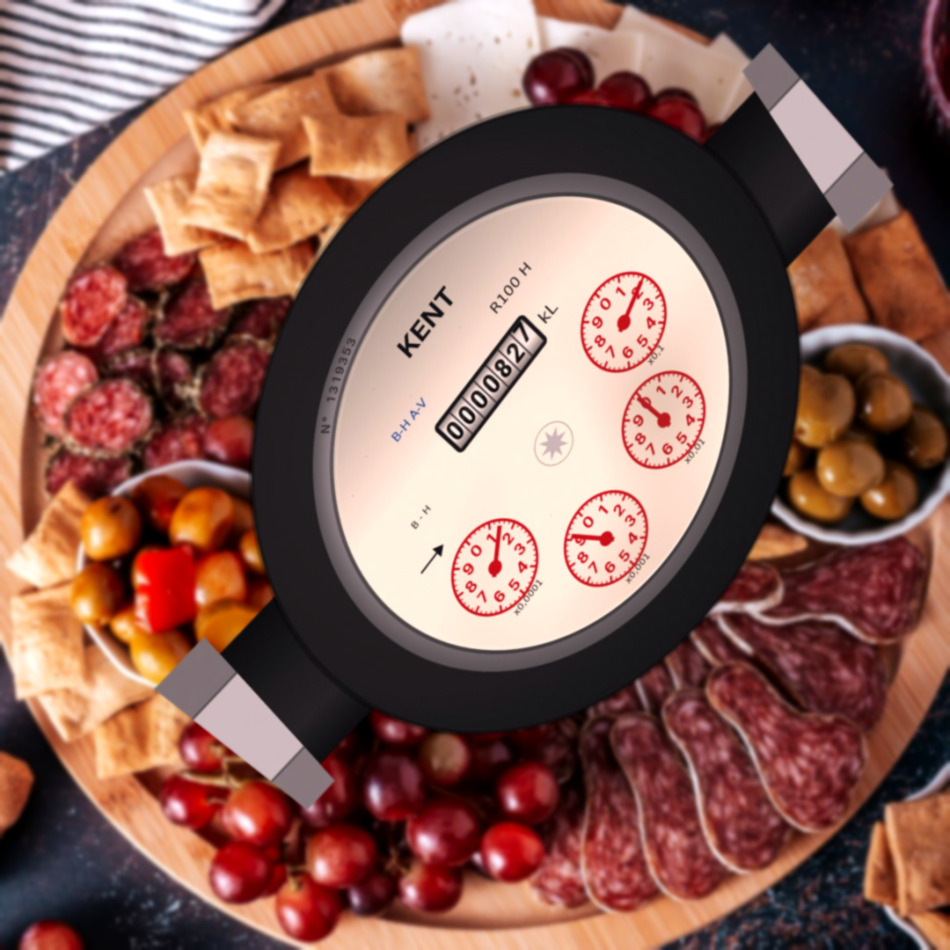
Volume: value=827.1991 unit=kL
